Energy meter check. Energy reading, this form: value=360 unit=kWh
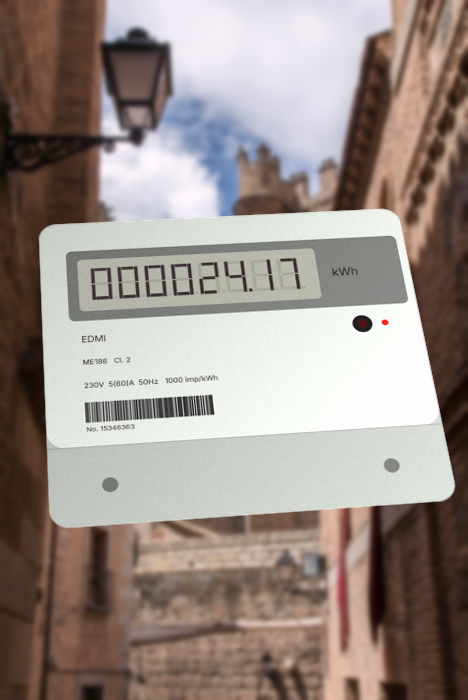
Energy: value=24.17 unit=kWh
